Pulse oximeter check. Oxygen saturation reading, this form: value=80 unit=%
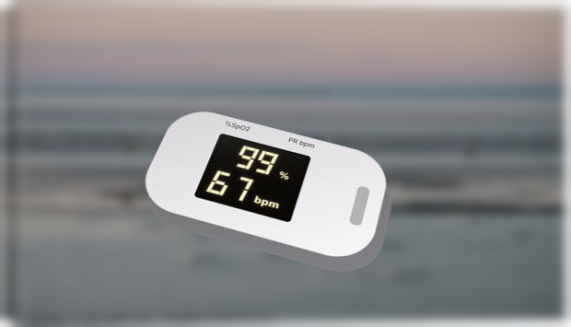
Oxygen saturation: value=99 unit=%
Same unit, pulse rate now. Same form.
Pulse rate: value=67 unit=bpm
